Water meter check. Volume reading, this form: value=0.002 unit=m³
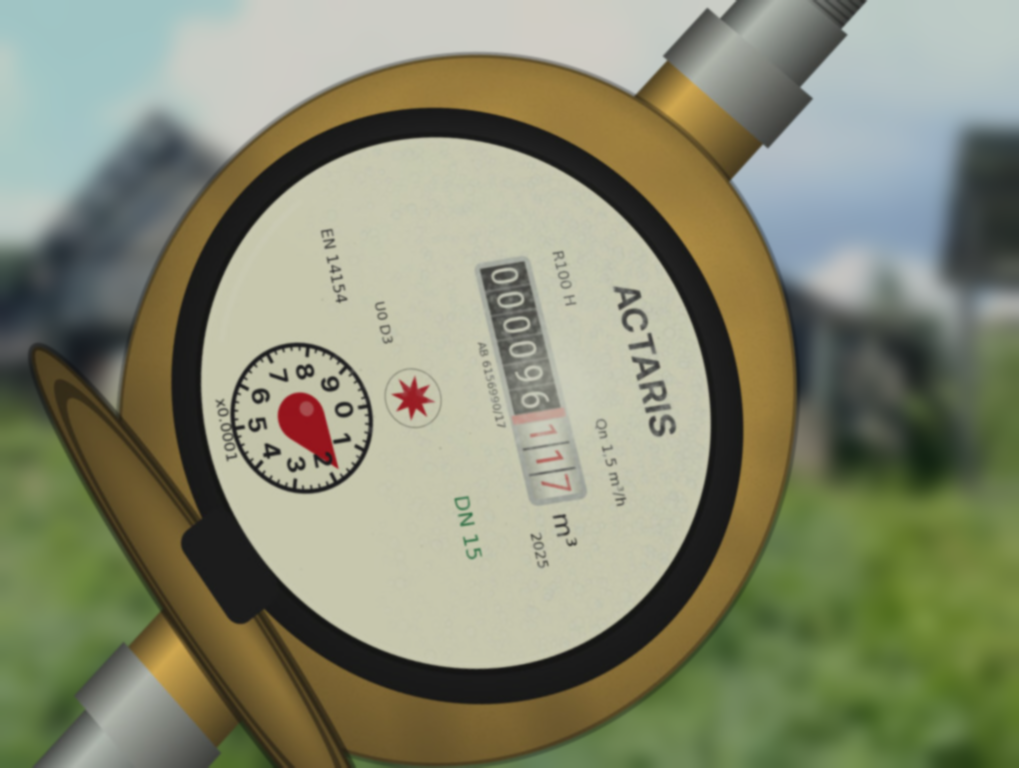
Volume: value=96.1171 unit=m³
